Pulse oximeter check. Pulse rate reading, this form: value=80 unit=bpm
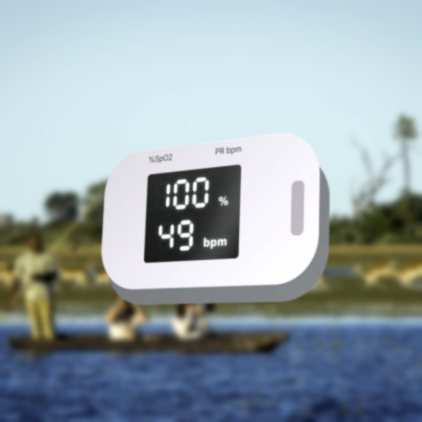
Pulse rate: value=49 unit=bpm
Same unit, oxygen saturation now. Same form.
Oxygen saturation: value=100 unit=%
